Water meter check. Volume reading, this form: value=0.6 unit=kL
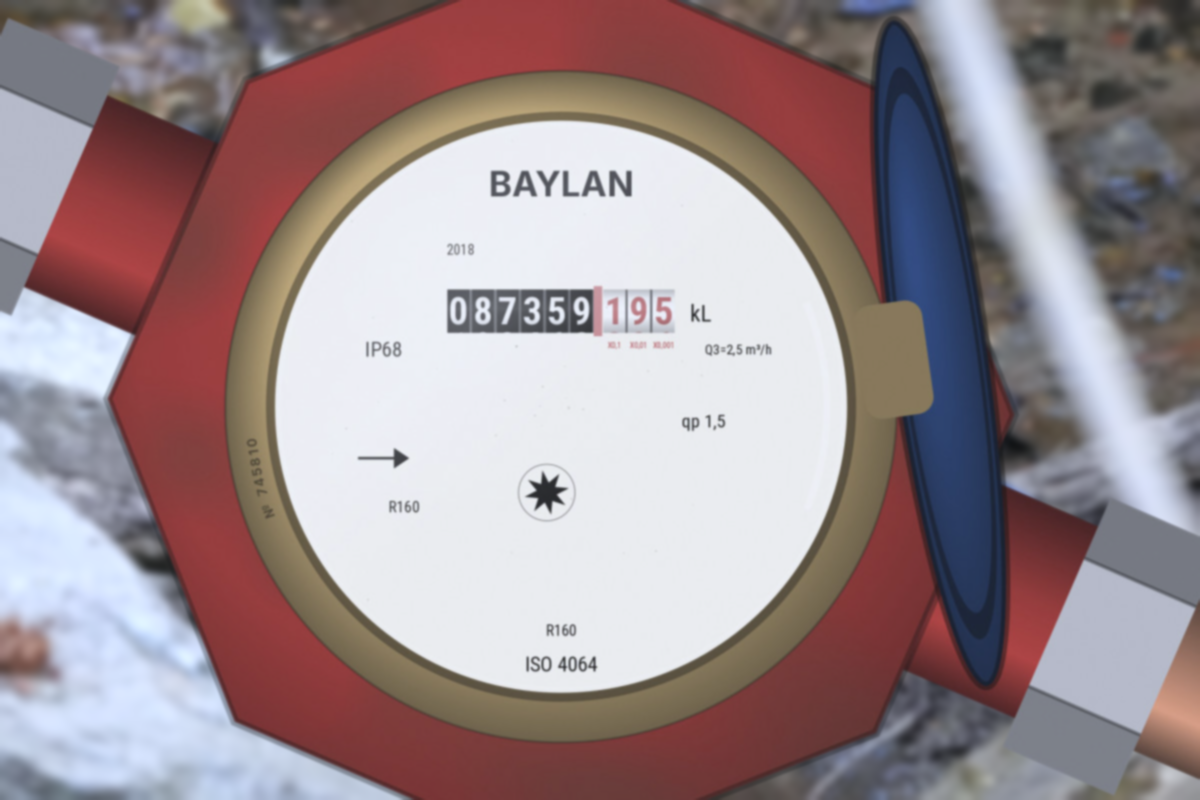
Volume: value=87359.195 unit=kL
